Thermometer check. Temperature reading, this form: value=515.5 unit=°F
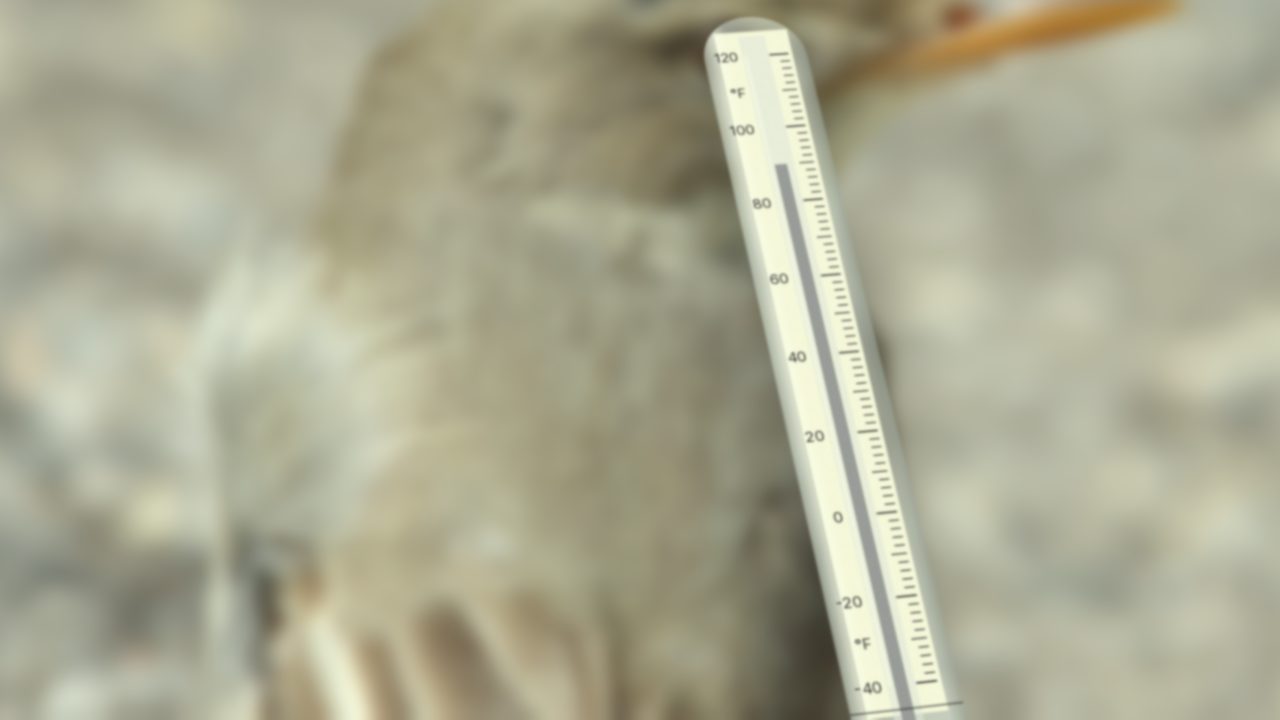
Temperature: value=90 unit=°F
